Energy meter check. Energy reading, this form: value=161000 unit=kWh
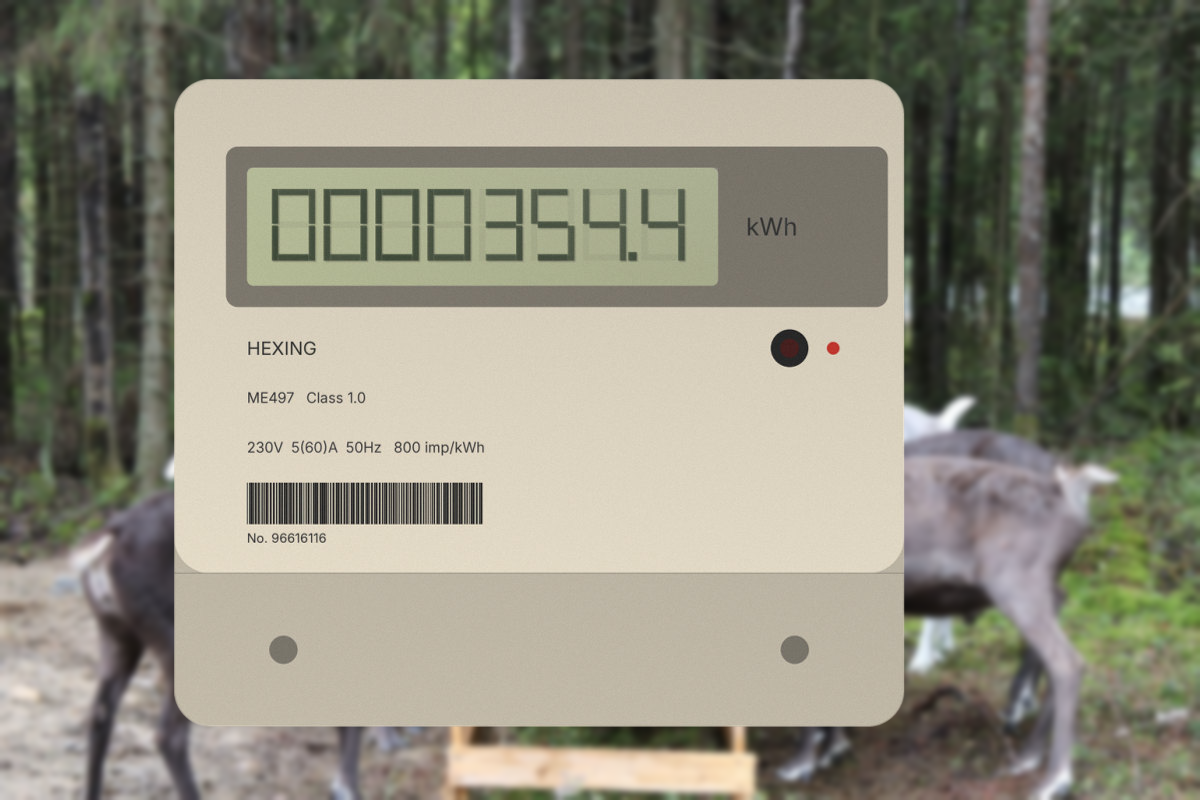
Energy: value=354.4 unit=kWh
